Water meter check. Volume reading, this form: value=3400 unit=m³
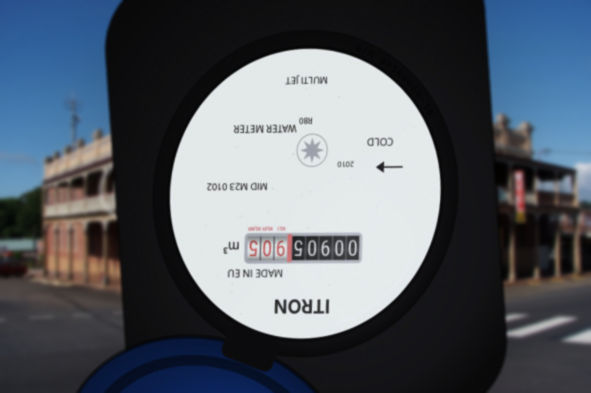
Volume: value=905.905 unit=m³
